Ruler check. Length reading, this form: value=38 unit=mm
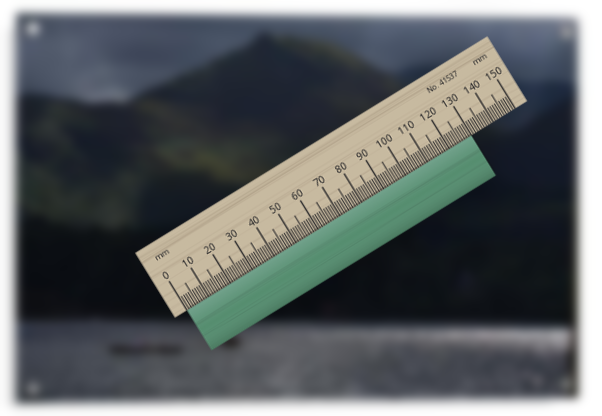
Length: value=130 unit=mm
